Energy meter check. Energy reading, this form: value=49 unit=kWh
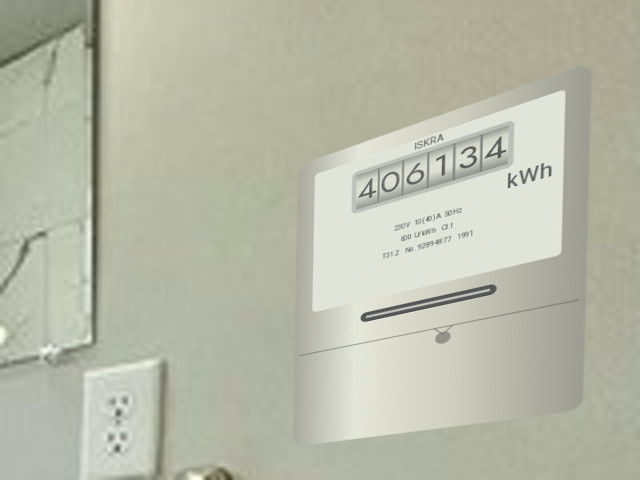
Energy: value=406134 unit=kWh
